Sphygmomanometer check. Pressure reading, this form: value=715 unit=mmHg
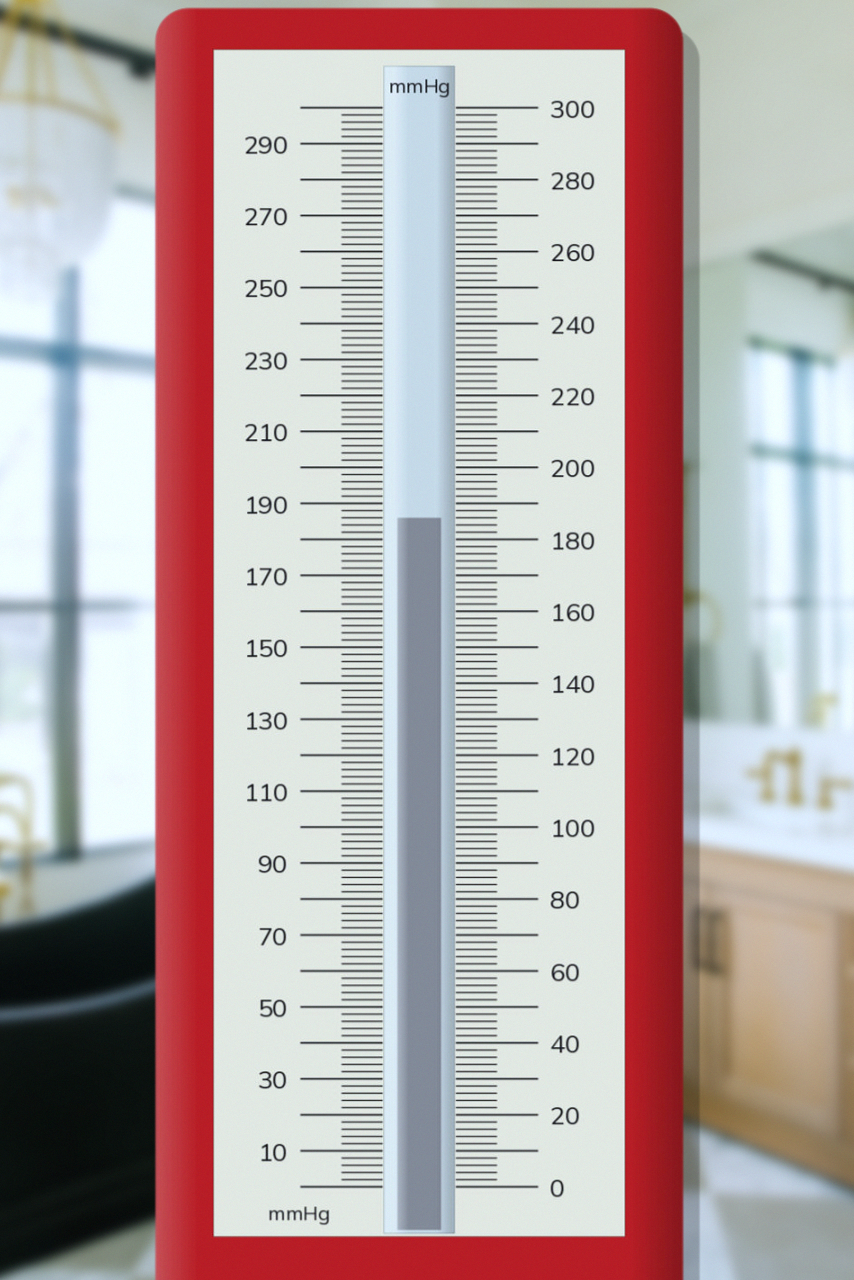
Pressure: value=186 unit=mmHg
